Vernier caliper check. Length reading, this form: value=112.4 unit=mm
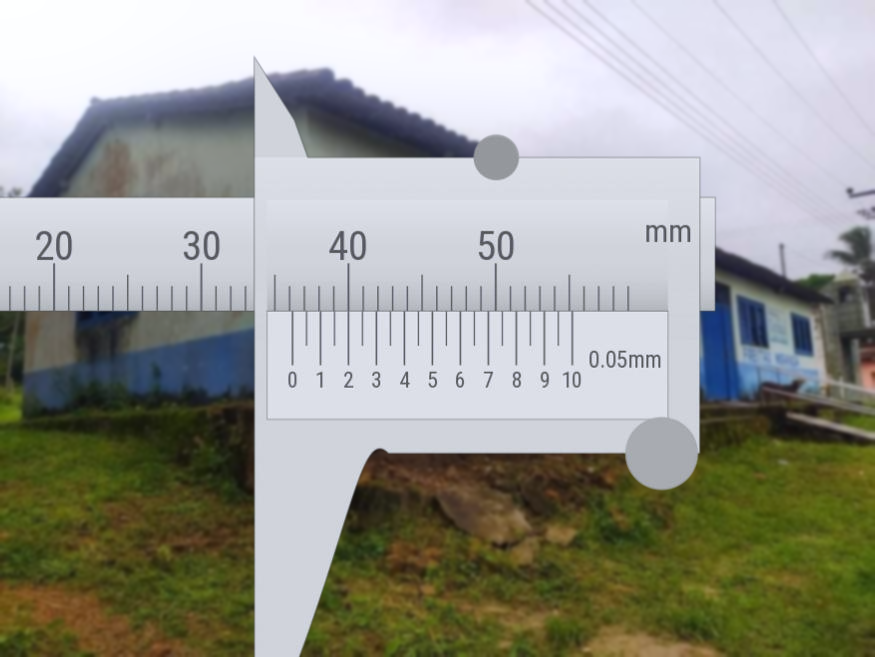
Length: value=36.2 unit=mm
